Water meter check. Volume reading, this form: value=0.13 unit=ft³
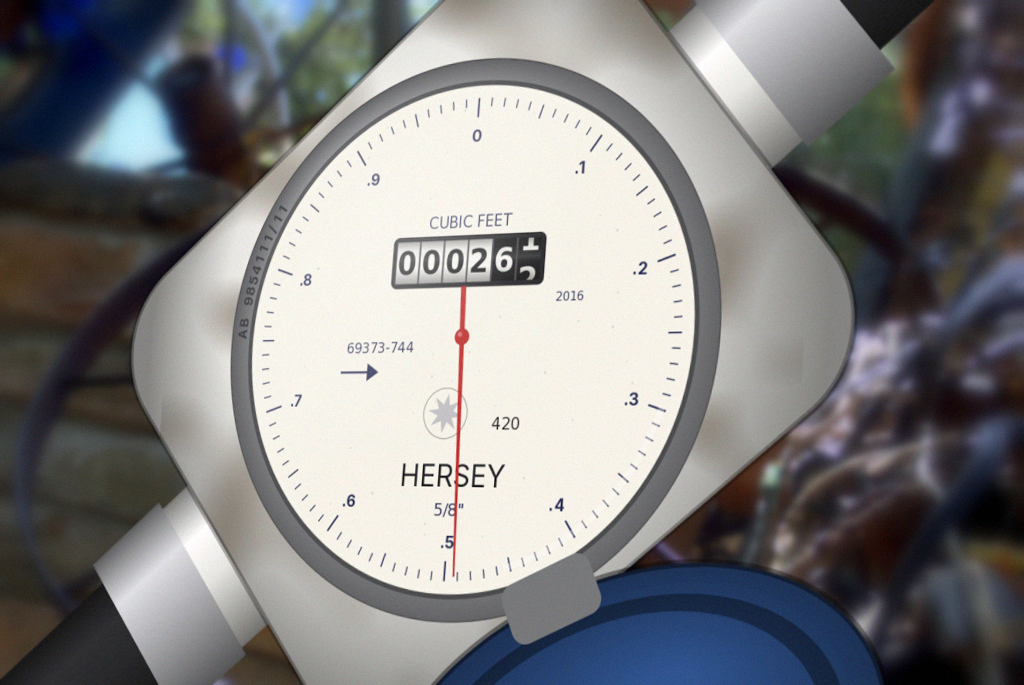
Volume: value=261.49 unit=ft³
